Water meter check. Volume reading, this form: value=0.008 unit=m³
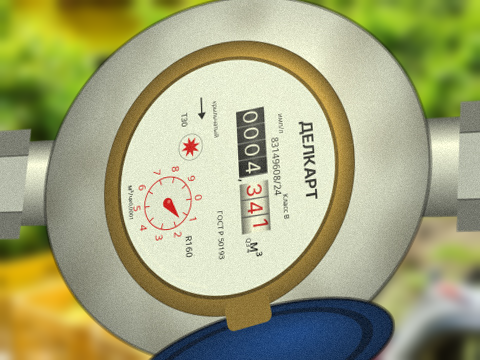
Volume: value=4.3411 unit=m³
